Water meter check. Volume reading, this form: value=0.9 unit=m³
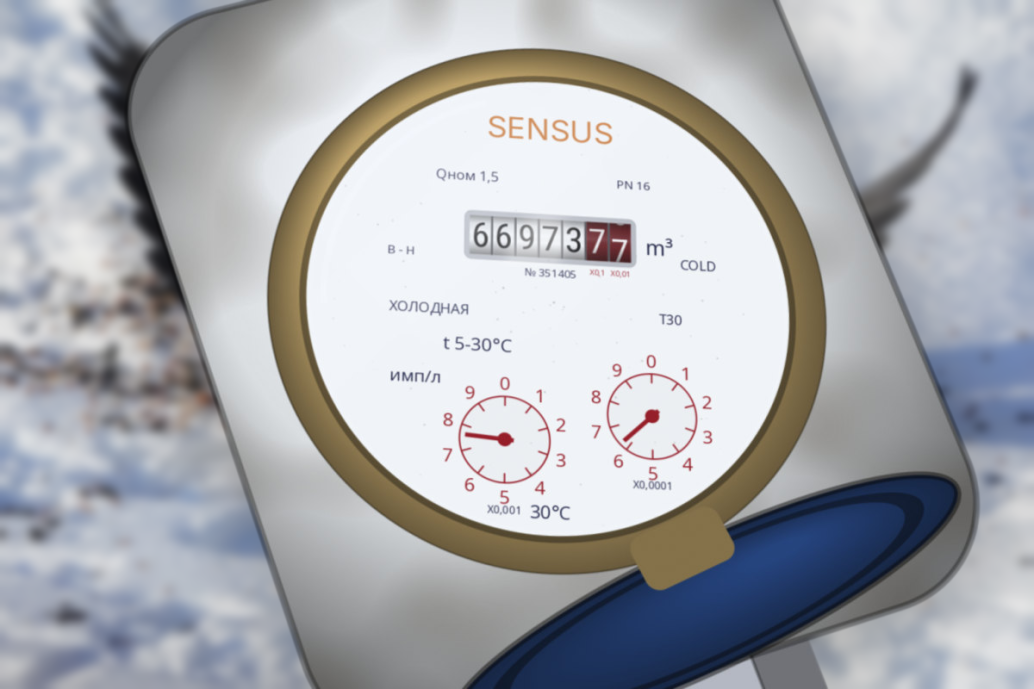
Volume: value=66973.7676 unit=m³
